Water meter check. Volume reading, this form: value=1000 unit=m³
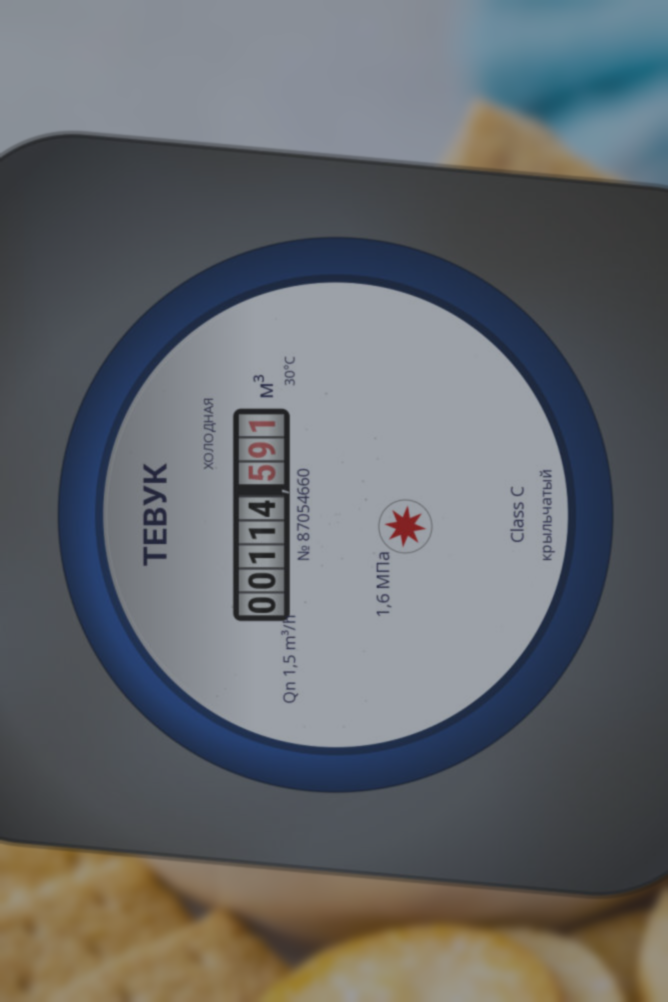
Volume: value=114.591 unit=m³
